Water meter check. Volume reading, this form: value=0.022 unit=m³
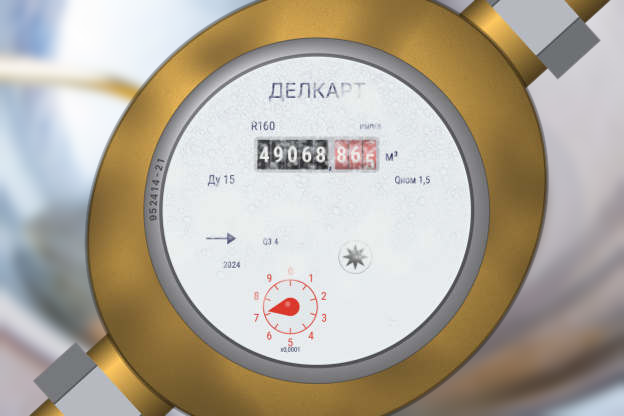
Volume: value=49068.8647 unit=m³
